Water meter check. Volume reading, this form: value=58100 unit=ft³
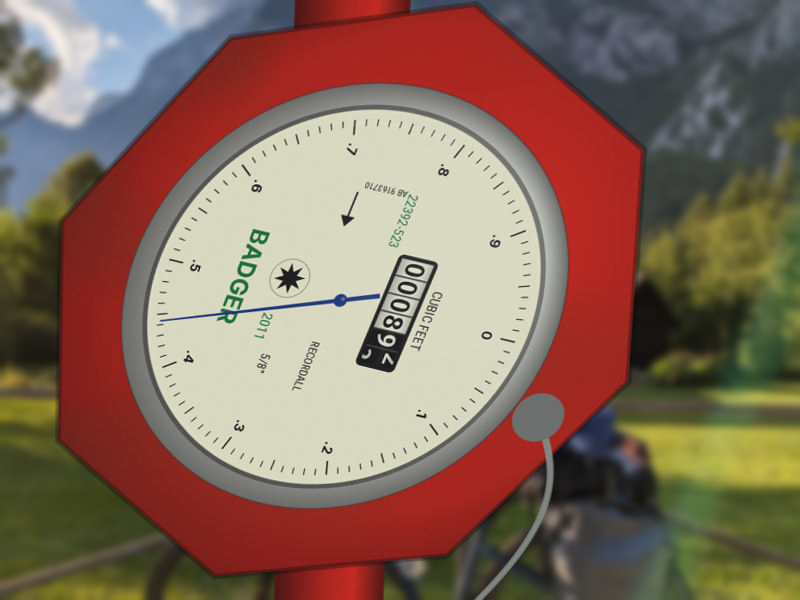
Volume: value=892.44 unit=ft³
